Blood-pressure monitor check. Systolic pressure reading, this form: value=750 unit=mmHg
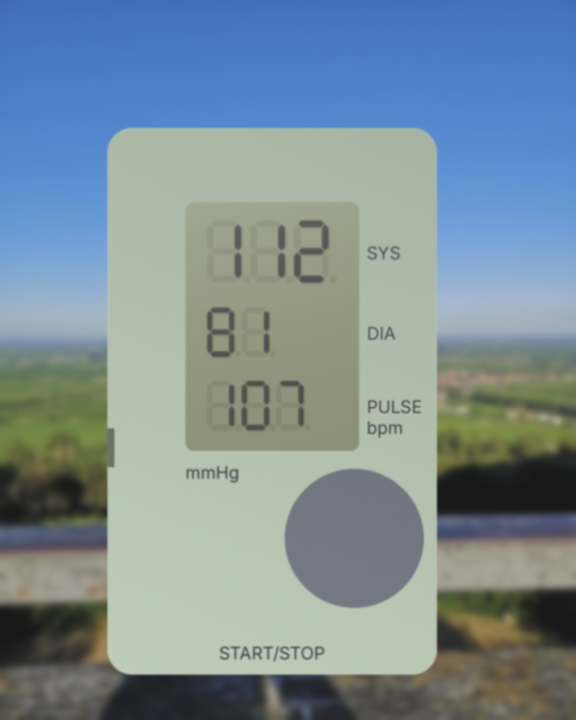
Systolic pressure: value=112 unit=mmHg
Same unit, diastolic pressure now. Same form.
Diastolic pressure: value=81 unit=mmHg
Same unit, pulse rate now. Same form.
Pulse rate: value=107 unit=bpm
